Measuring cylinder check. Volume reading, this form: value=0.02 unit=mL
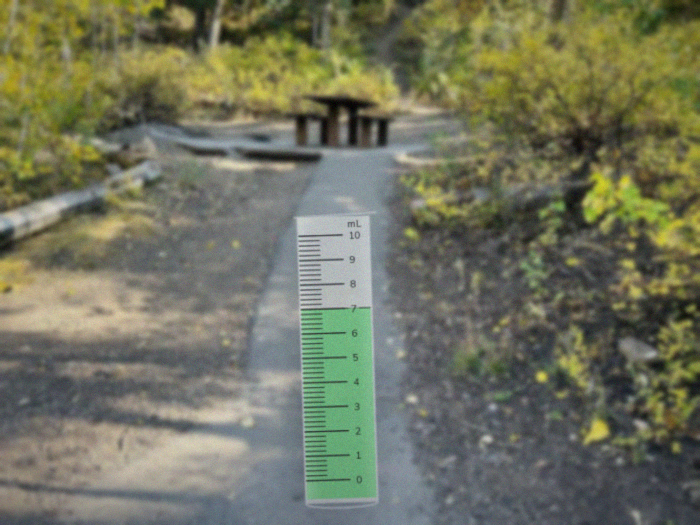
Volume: value=7 unit=mL
